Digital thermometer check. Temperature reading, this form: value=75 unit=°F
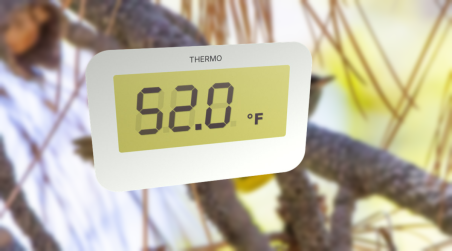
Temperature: value=52.0 unit=°F
